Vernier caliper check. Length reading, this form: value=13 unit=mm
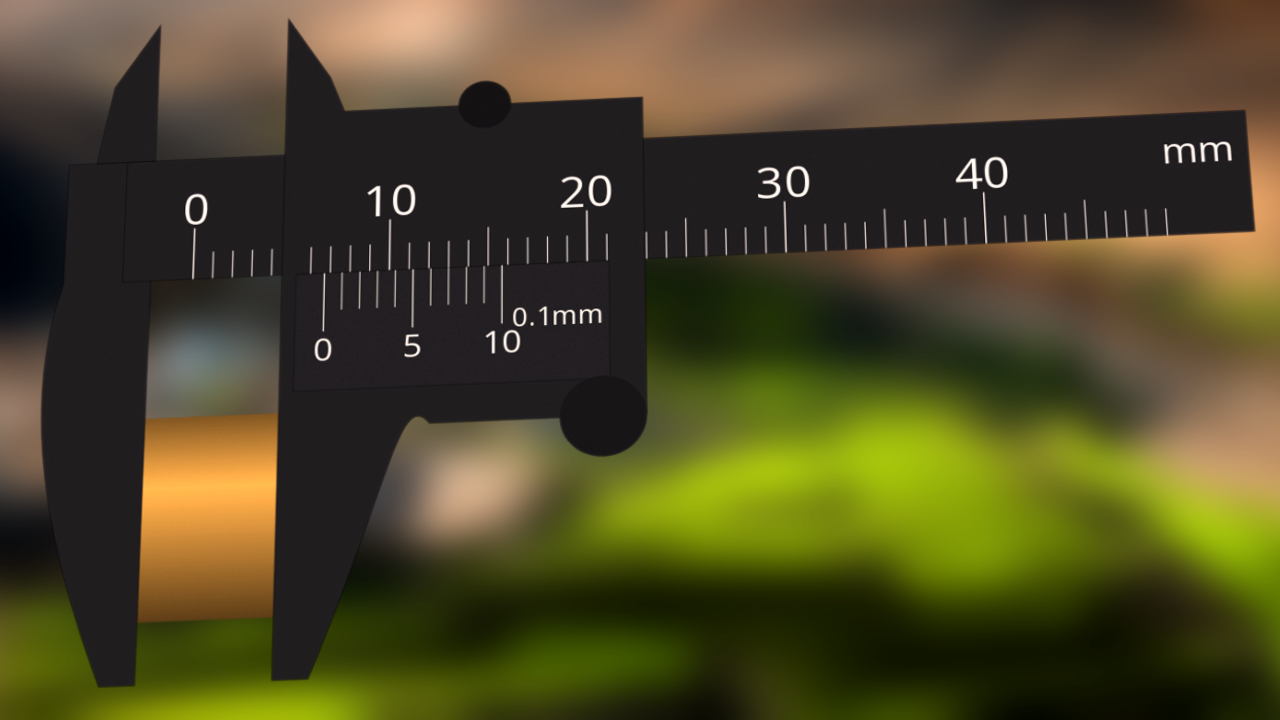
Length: value=6.7 unit=mm
